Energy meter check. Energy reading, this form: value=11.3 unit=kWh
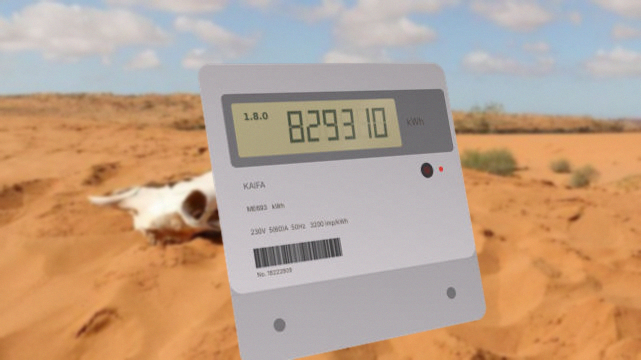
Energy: value=829310 unit=kWh
